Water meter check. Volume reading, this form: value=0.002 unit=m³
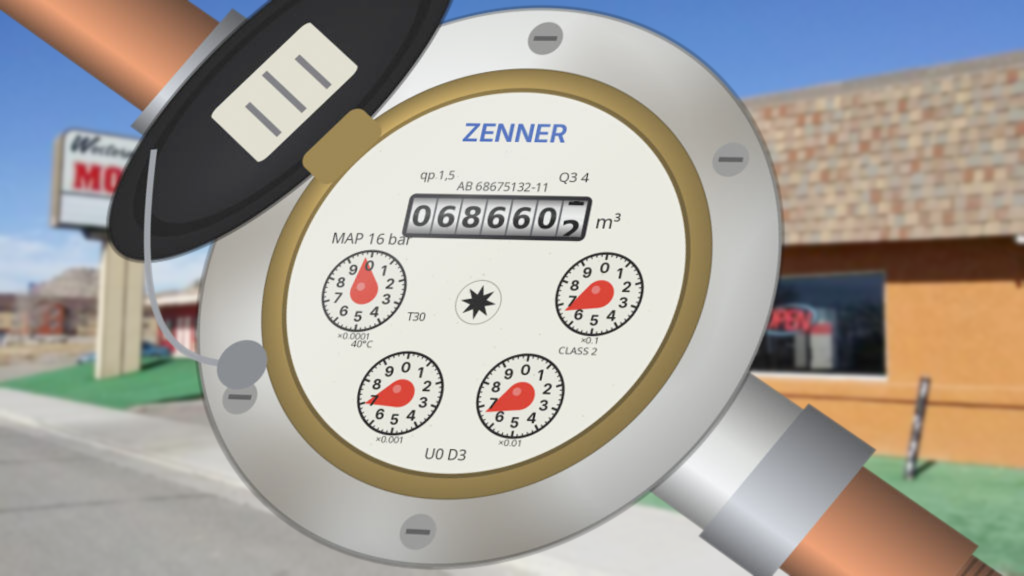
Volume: value=686601.6669 unit=m³
